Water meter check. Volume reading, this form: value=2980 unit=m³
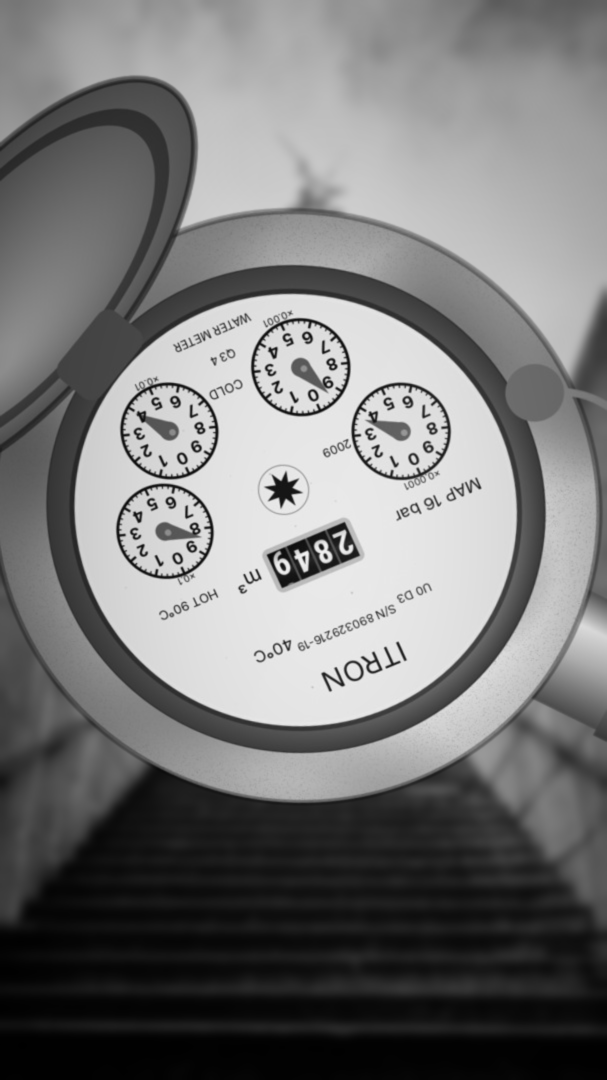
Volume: value=2848.8393 unit=m³
